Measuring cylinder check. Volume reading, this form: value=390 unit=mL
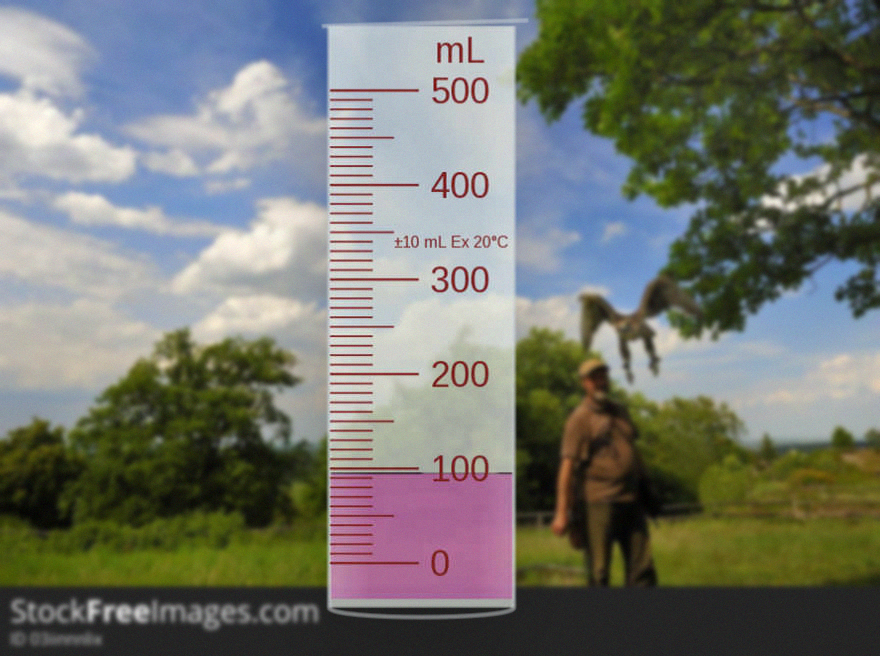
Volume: value=95 unit=mL
